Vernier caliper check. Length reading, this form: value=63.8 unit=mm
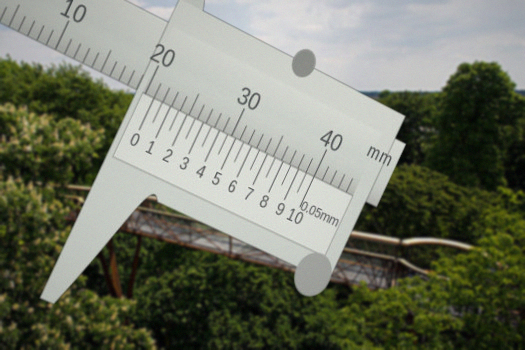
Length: value=21.0 unit=mm
